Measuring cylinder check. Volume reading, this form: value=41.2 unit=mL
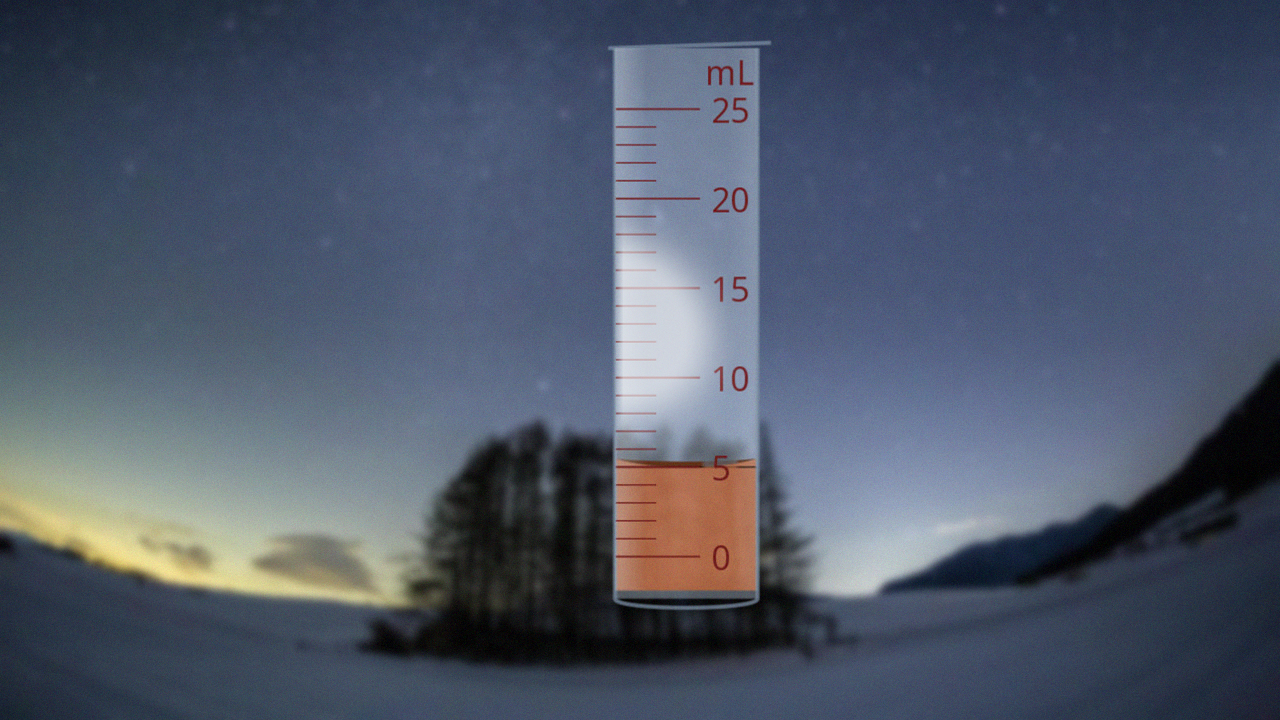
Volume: value=5 unit=mL
